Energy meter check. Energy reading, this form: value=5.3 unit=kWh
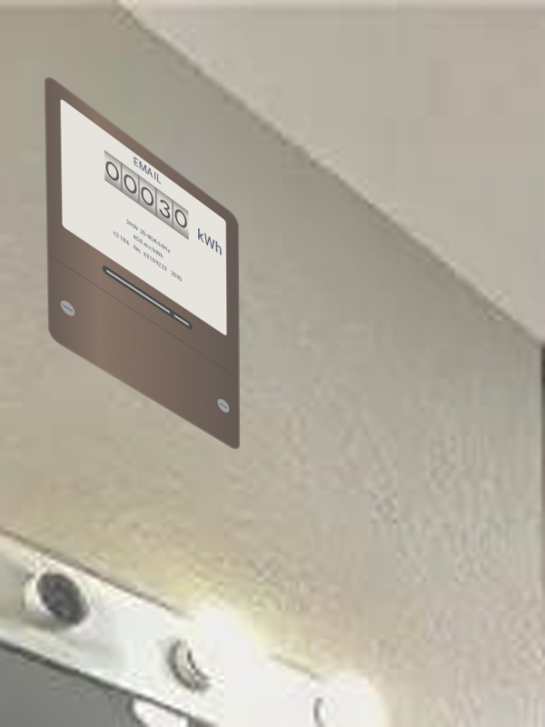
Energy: value=30 unit=kWh
